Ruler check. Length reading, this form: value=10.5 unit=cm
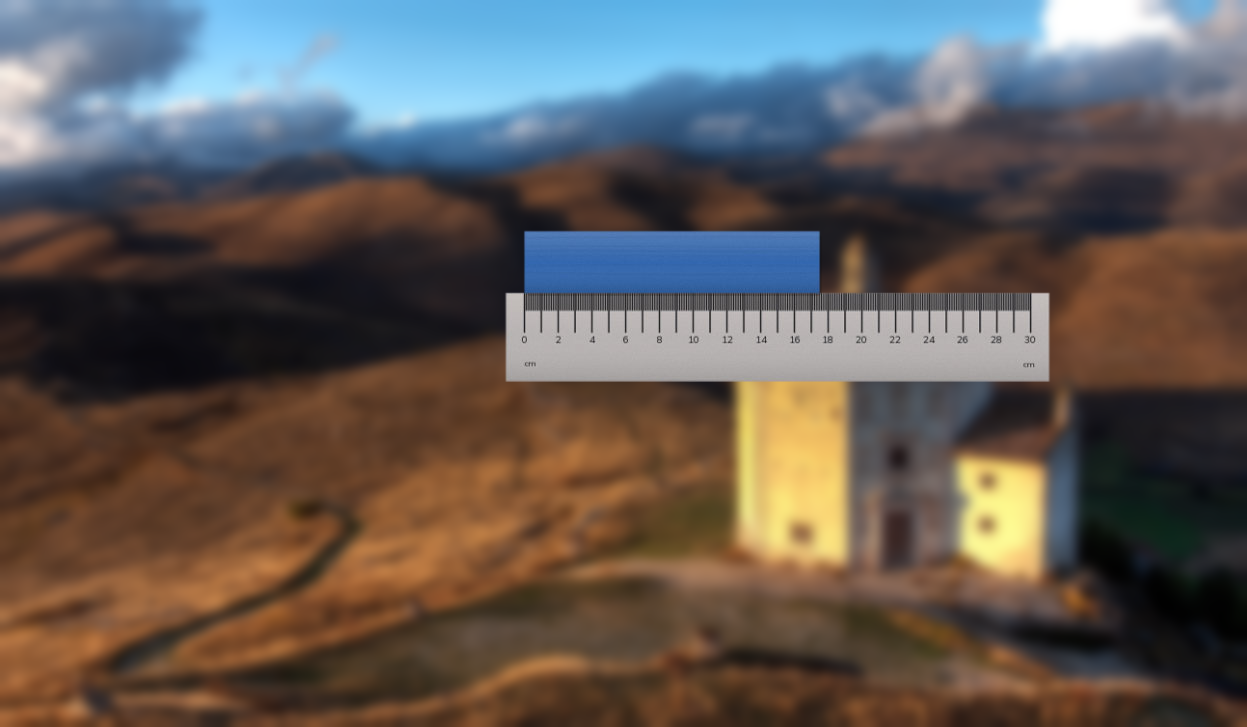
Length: value=17.5 unit=cm
